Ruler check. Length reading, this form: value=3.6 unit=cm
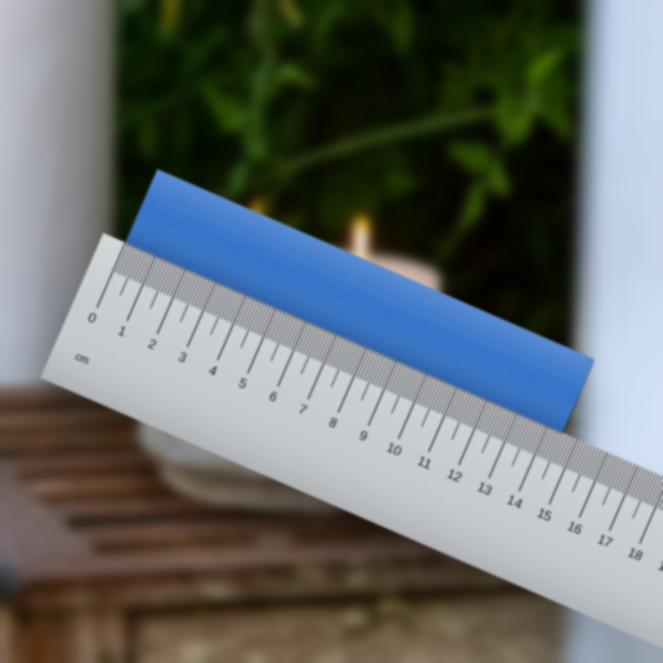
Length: value=14.5 unit=cm
